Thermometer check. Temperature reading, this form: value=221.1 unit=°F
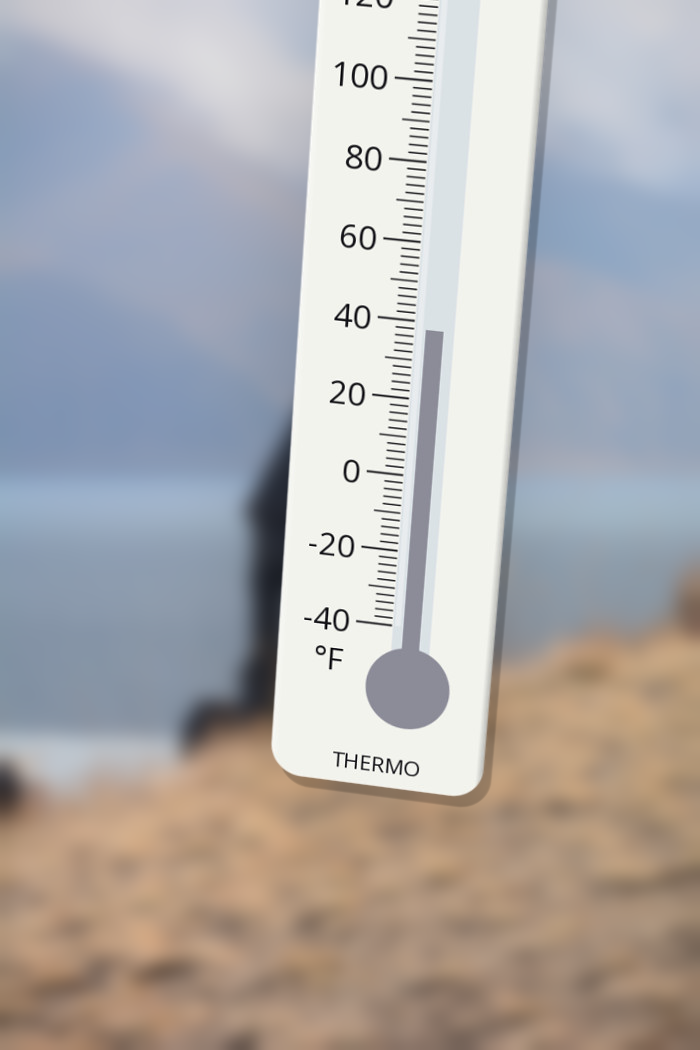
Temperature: value=38 unit=°F
